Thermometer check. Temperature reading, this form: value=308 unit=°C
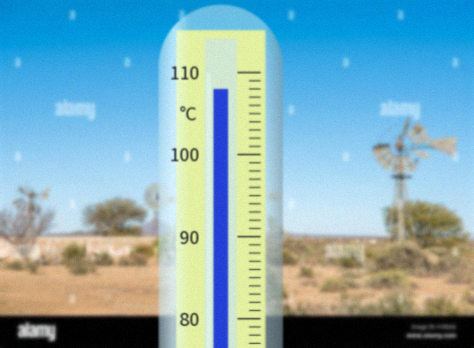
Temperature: value=108 unit=°C
